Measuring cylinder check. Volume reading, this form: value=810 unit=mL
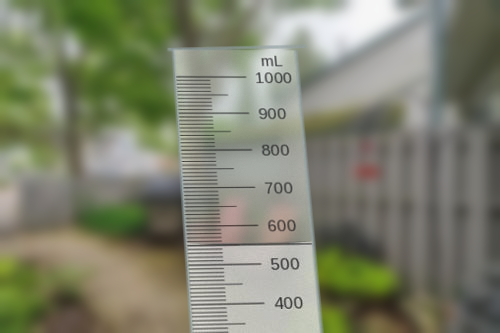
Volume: value=550 unit=mL
